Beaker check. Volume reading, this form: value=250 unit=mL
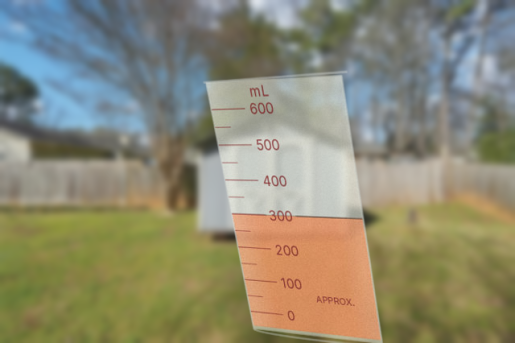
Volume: value=300 unit=mL
